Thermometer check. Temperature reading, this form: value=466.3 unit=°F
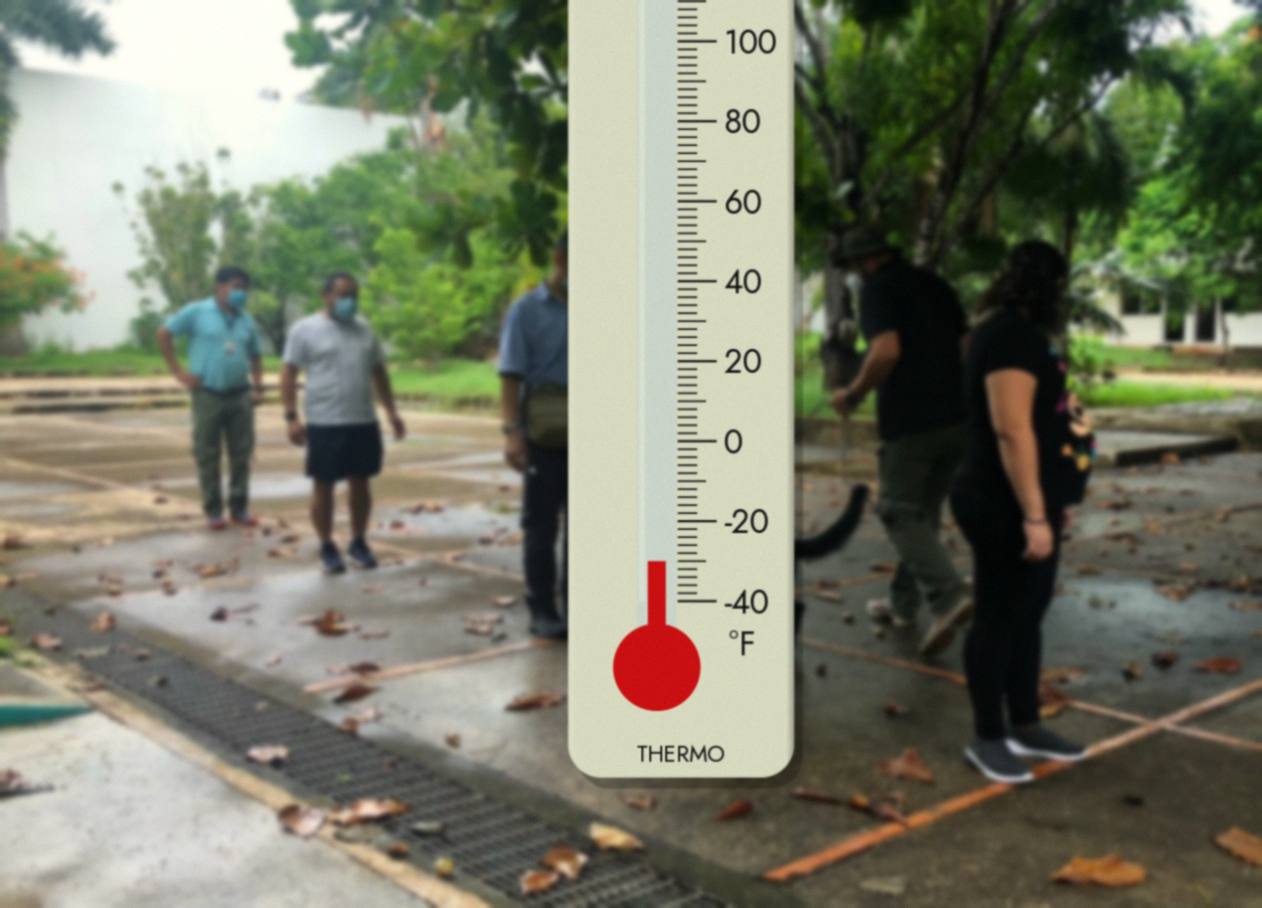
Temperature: value=-30 unit=°F
